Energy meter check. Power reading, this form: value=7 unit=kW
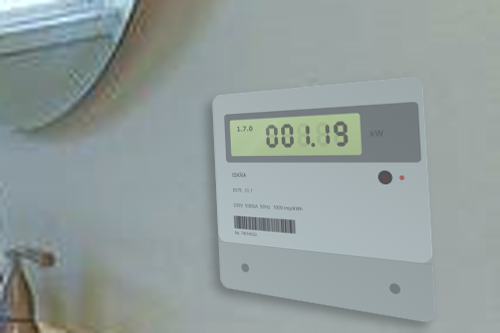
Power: value=1.19 unit=kW
